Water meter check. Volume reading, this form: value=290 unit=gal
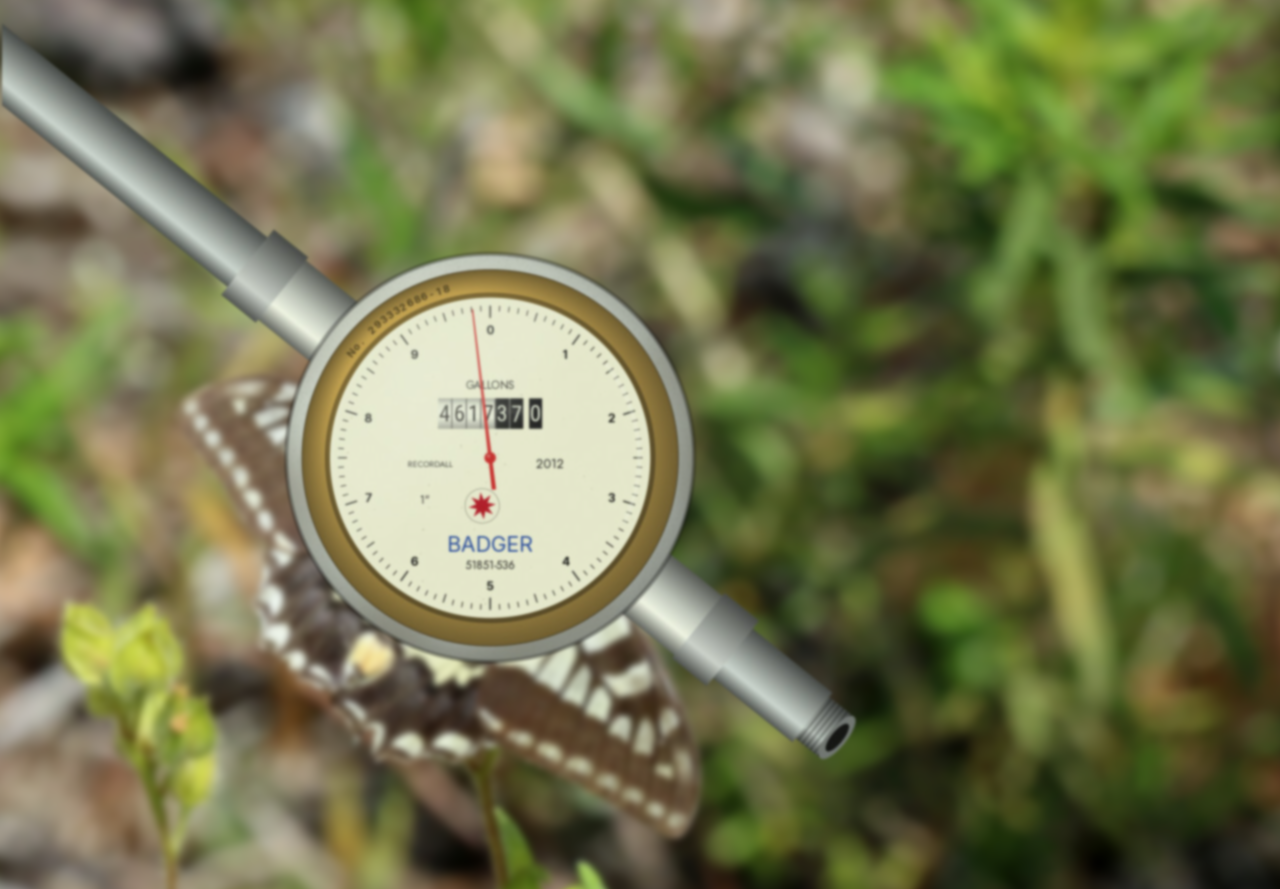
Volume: value=4617369.8 unit=gal
